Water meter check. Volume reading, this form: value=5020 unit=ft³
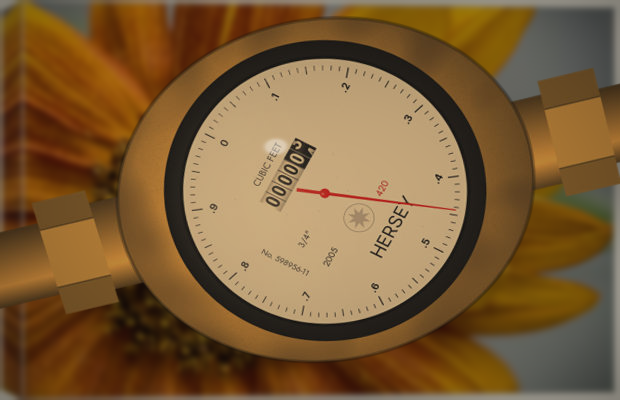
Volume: value=3.44 unit=ft³
